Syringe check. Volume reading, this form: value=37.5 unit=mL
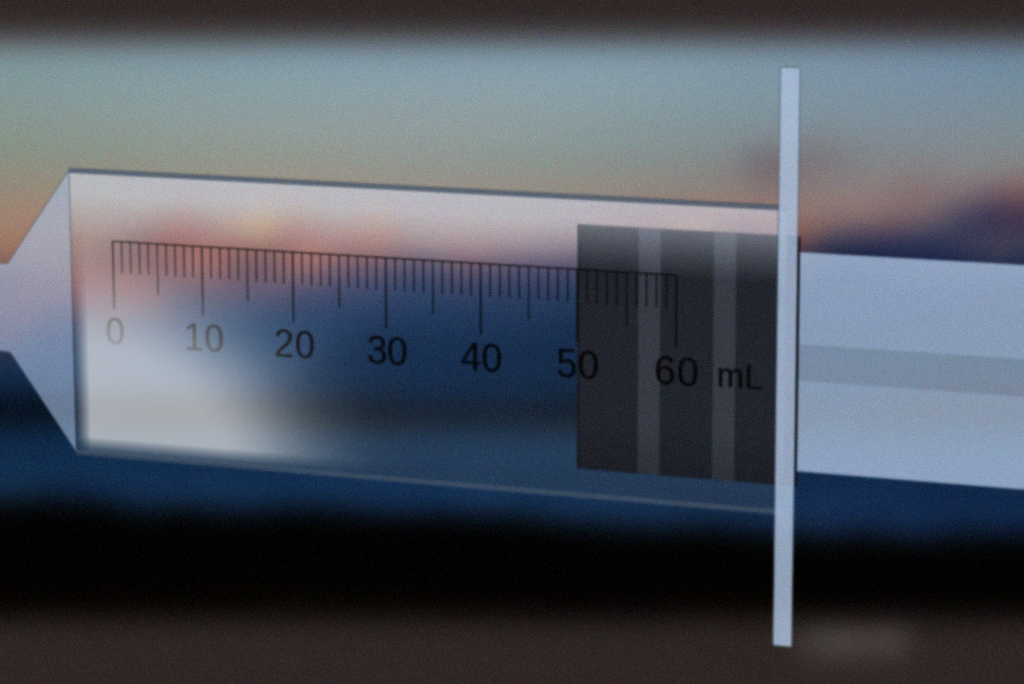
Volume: value=50 unit=mL
